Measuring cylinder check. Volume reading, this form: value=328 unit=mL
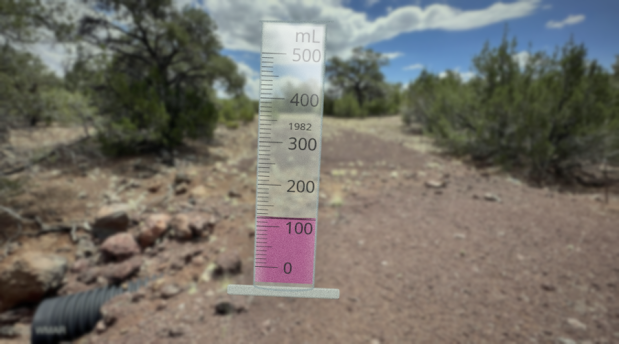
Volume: value=120 unit=mL
